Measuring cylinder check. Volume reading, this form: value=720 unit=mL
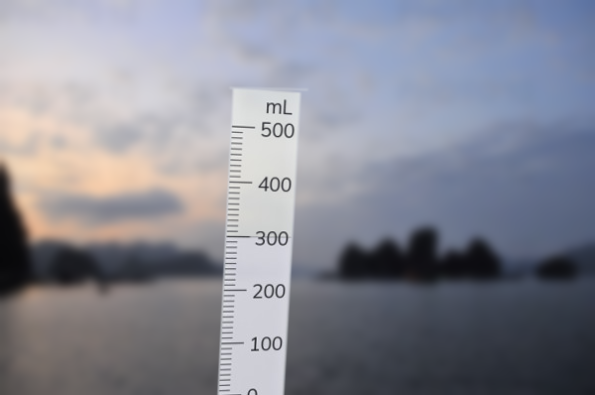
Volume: value=300 unit=mL
